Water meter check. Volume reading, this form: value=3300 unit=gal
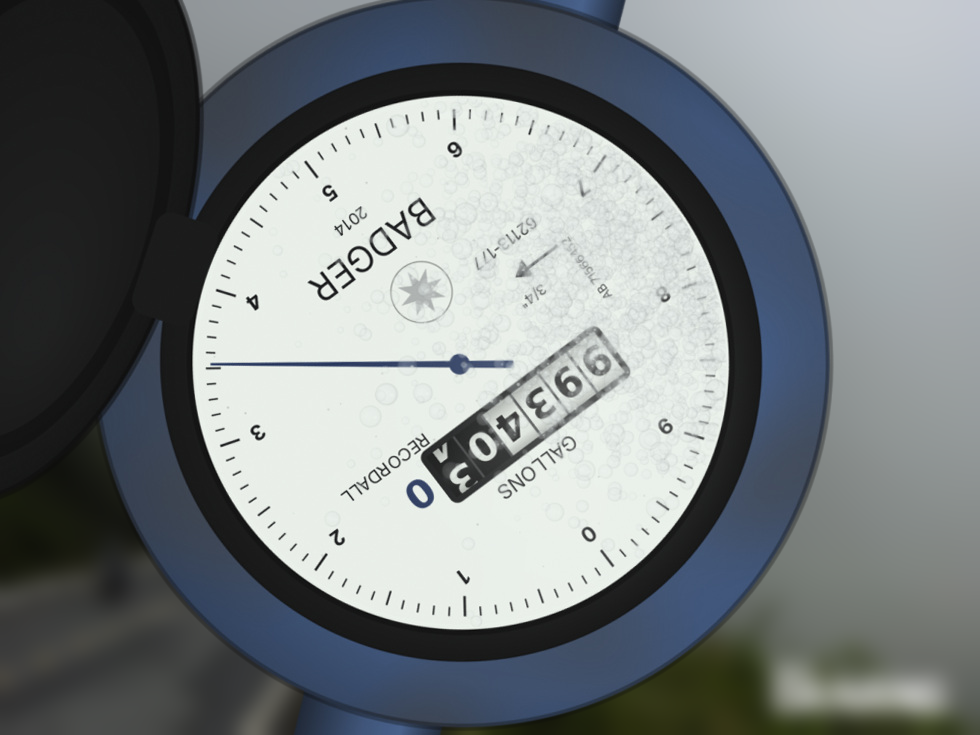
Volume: value=9934033.5 unit=gal
